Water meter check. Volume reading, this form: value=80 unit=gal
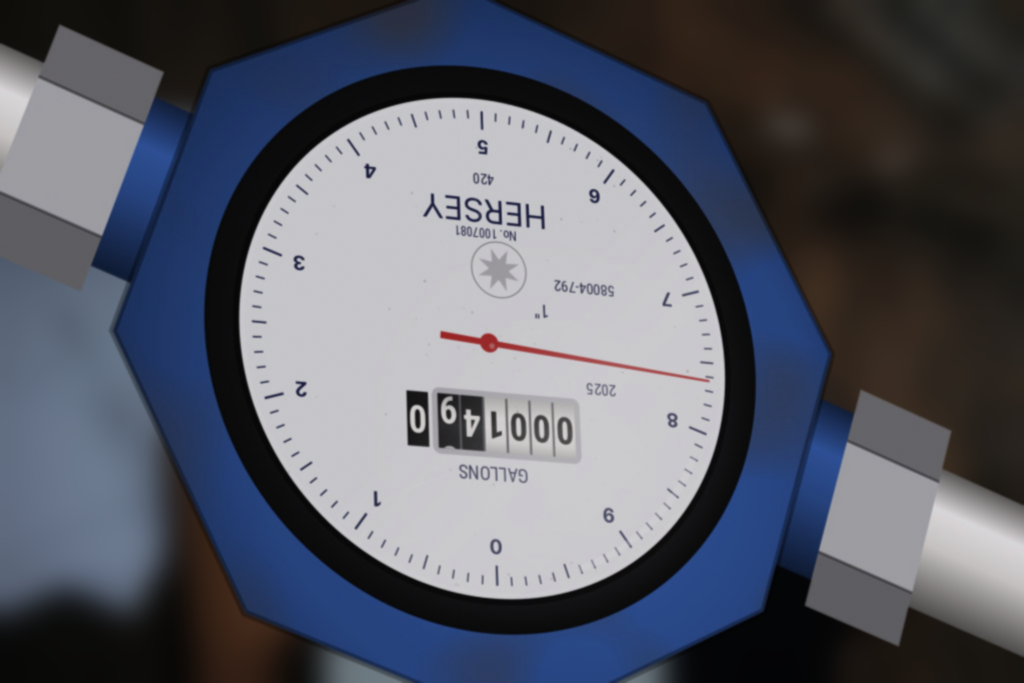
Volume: value=1487.6 unit=gal
